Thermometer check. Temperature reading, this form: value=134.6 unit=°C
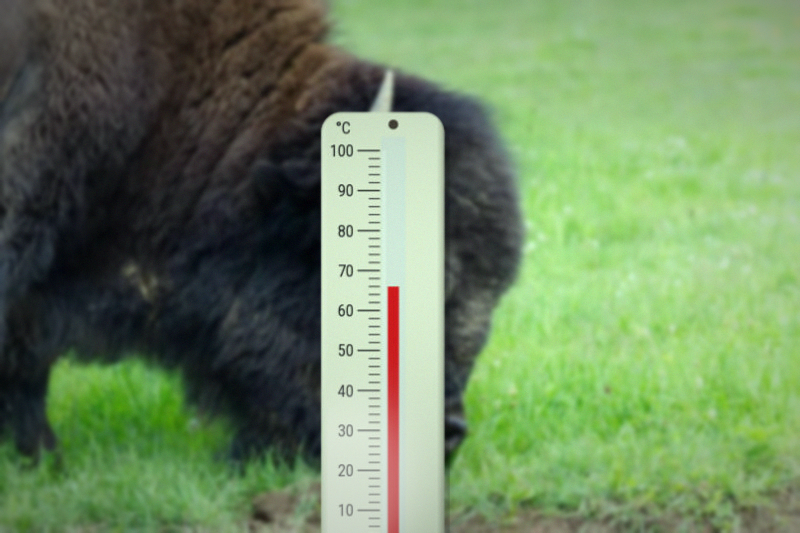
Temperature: value=66 unit=°C
